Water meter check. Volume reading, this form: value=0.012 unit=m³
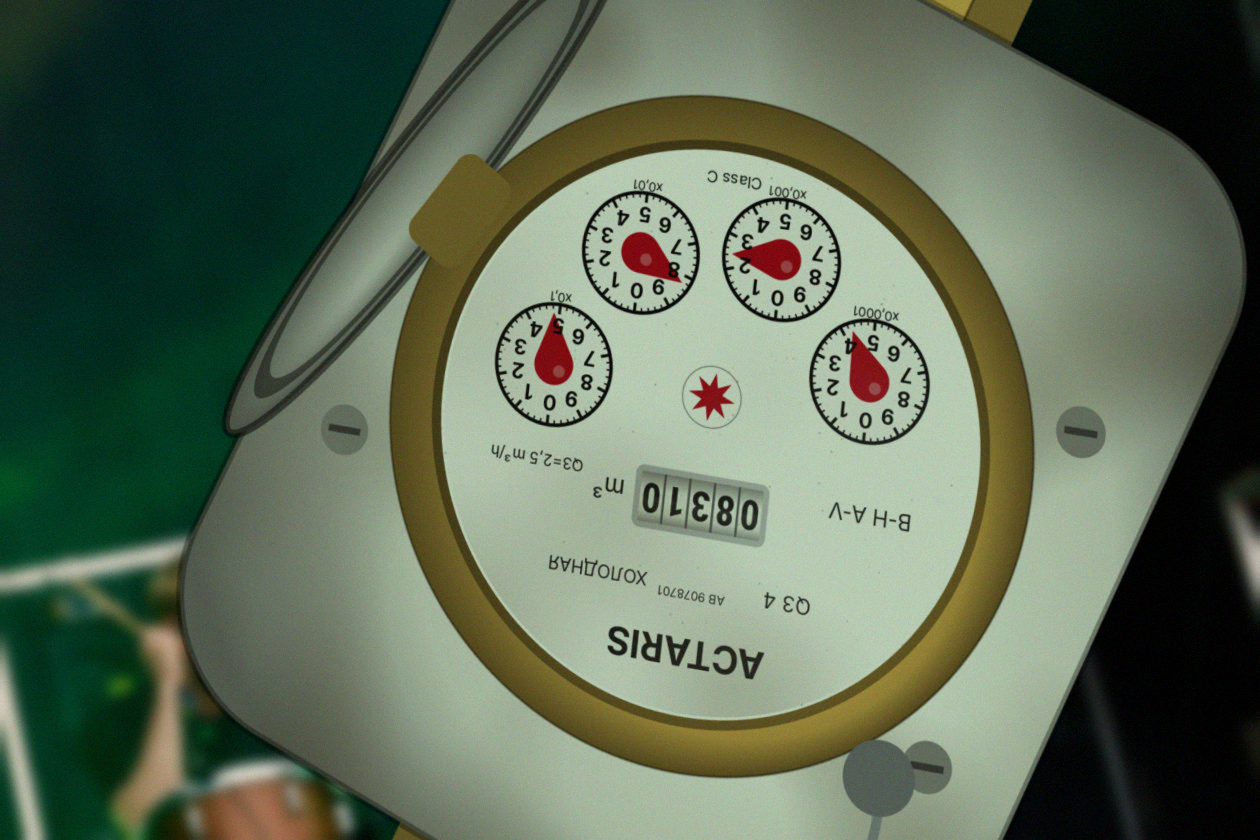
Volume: value=8310.4824 unit=m³
